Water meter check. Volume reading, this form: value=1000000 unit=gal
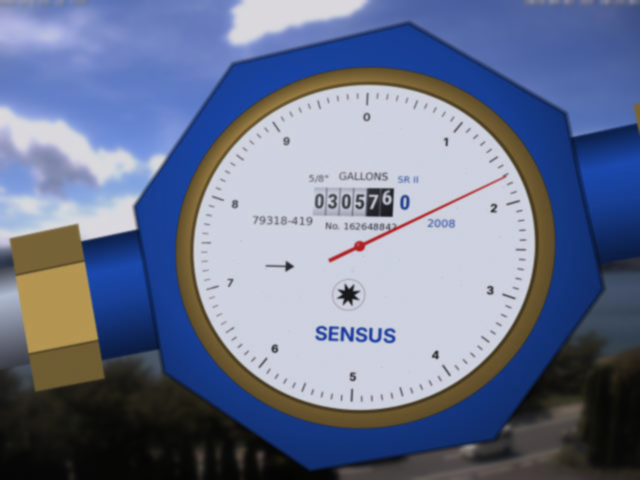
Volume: value=305761.7 unit=gal
